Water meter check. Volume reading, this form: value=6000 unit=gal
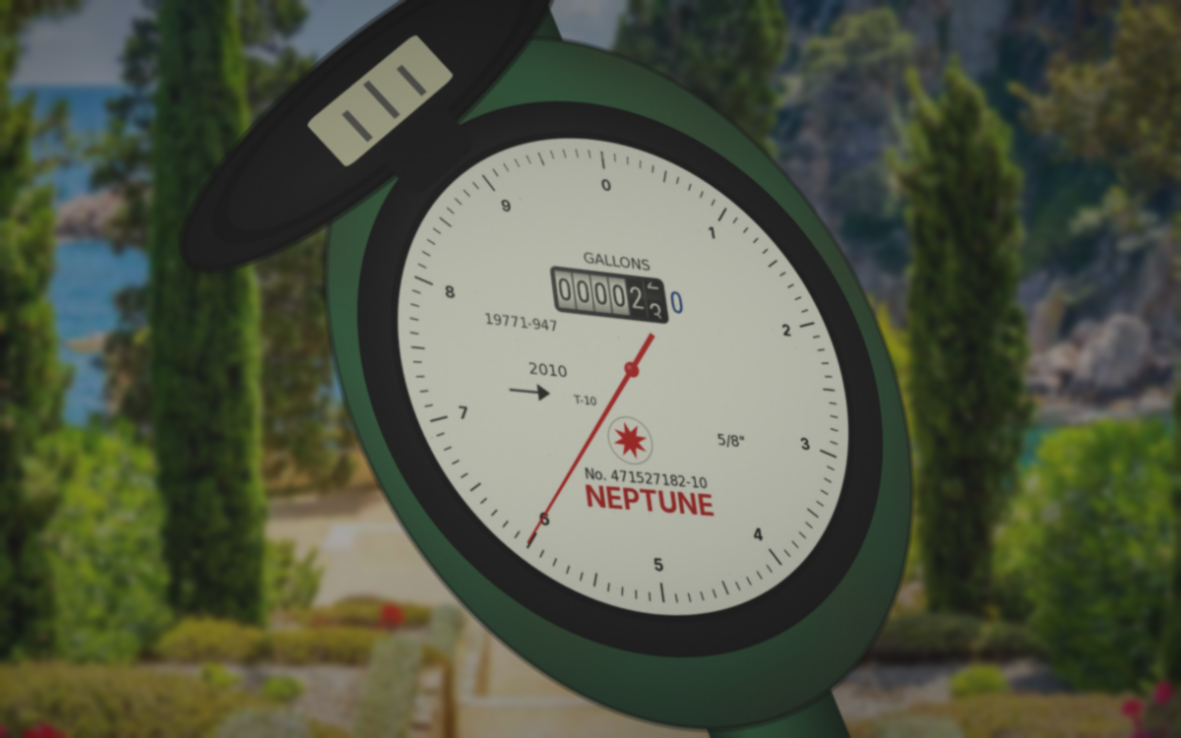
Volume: value=226.0 unit=gal
